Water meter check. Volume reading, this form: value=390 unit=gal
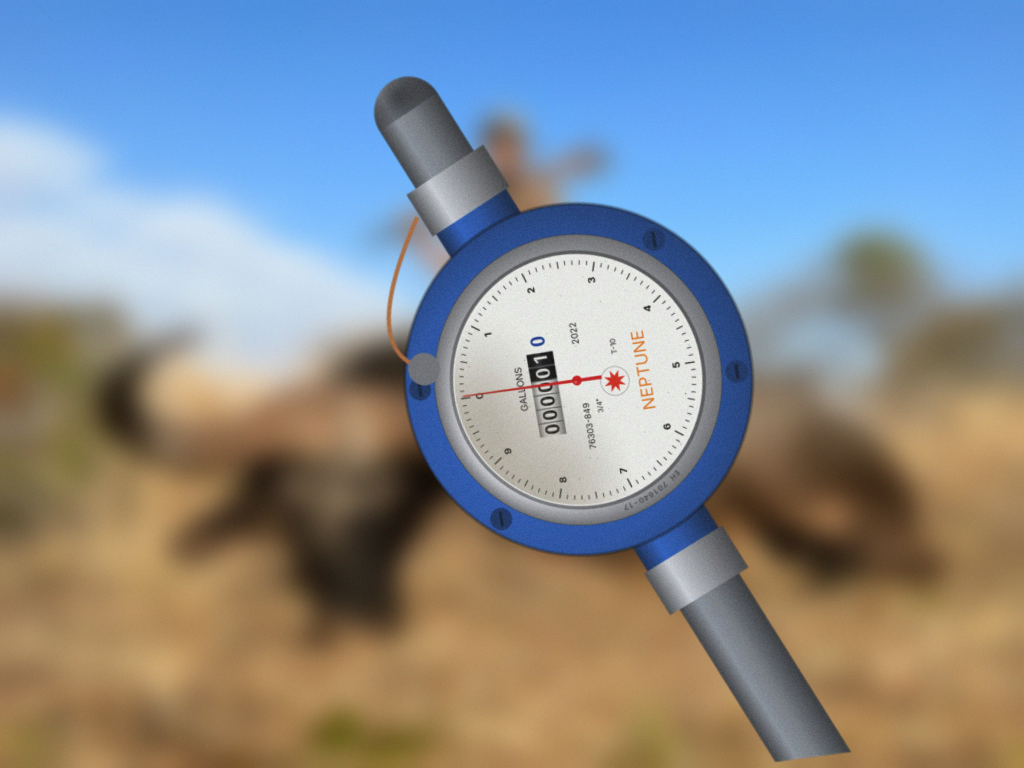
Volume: value=10.0 unit=gal
